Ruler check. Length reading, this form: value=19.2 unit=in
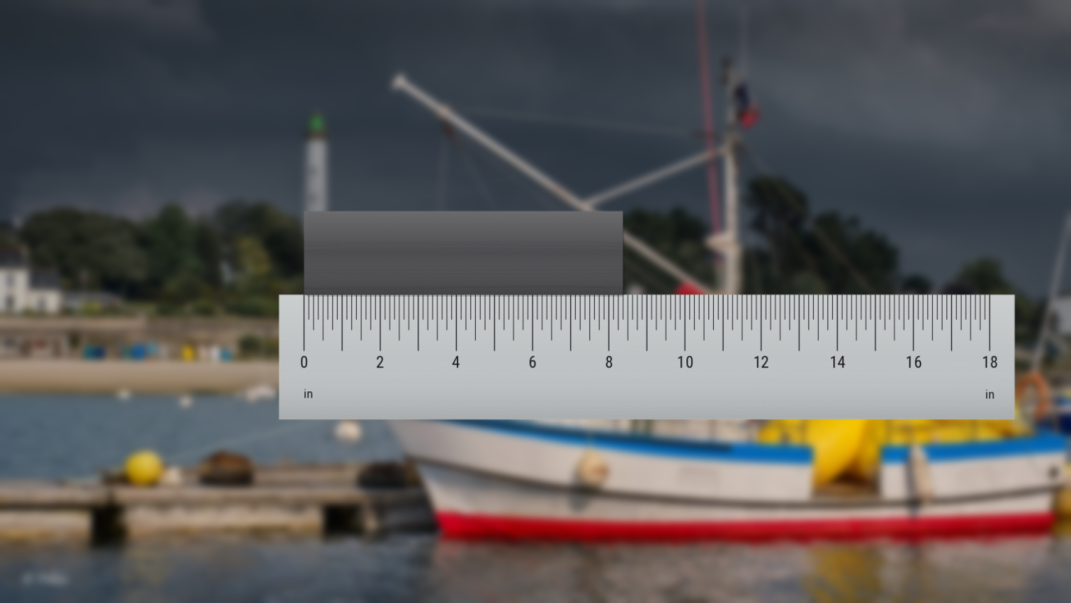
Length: value=8.375 unit=in
